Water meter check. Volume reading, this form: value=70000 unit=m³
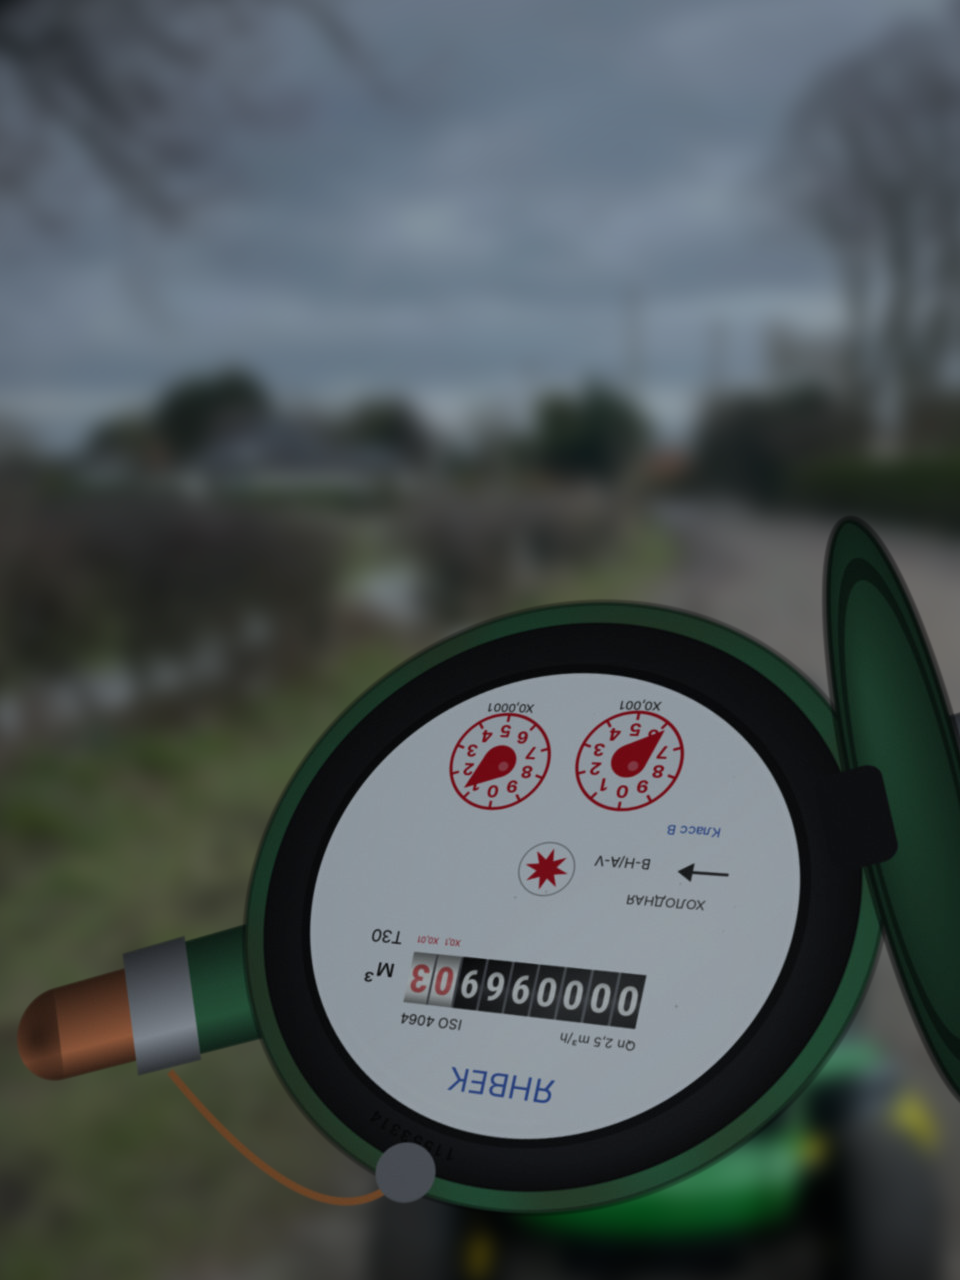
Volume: value=969.0361 unit=m³
